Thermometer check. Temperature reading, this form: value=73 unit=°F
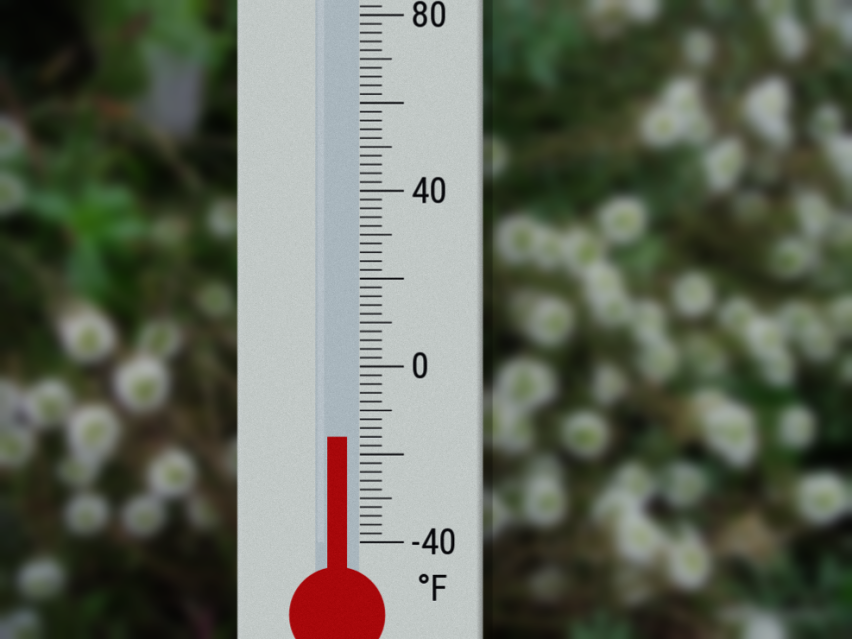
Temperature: value=-16 unit=°F
